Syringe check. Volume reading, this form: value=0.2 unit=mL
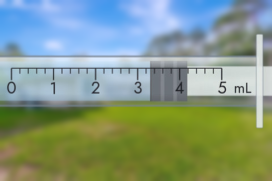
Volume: value=3.3 unit=mL
